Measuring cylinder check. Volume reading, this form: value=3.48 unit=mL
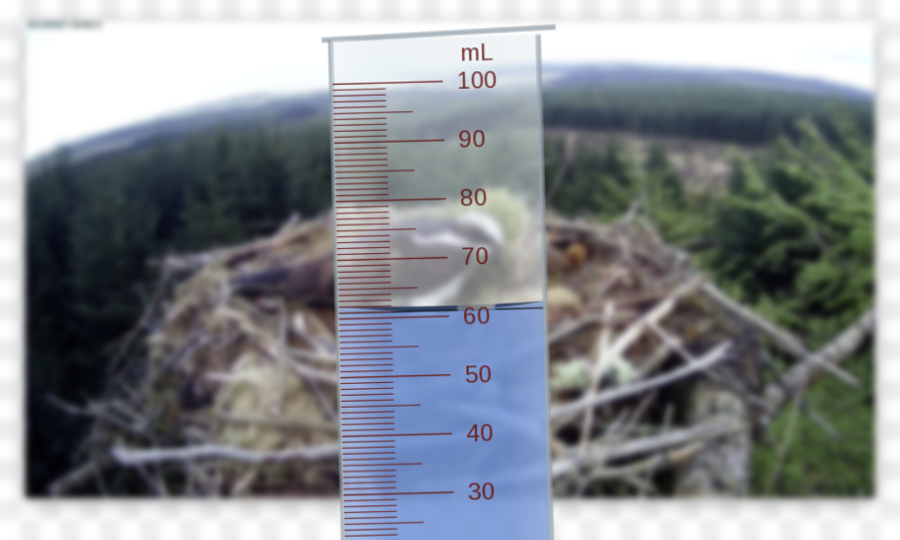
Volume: value=61 unit=mL
